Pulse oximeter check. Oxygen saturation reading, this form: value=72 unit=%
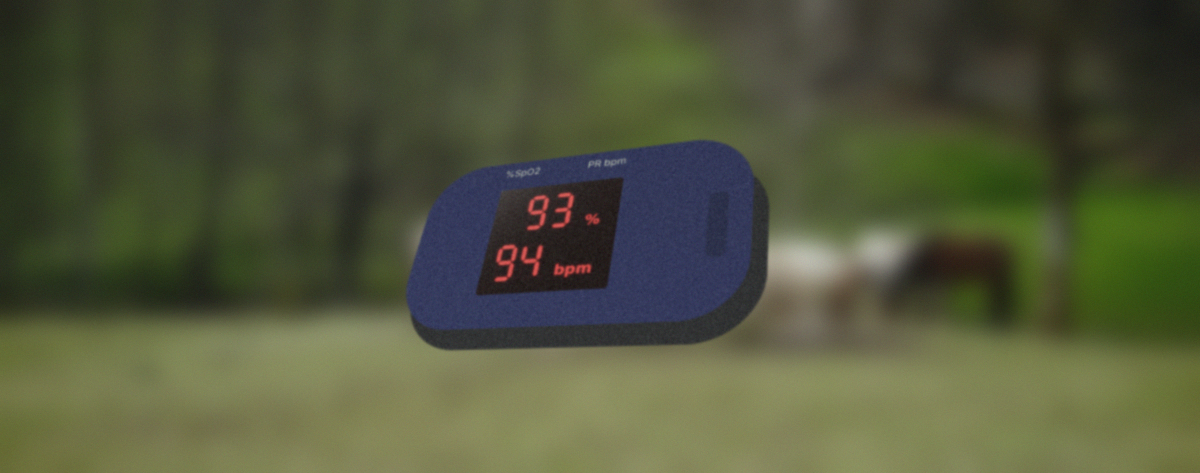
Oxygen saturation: value=93 unit=%
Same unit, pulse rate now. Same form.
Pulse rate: value=94 unit=bpm
